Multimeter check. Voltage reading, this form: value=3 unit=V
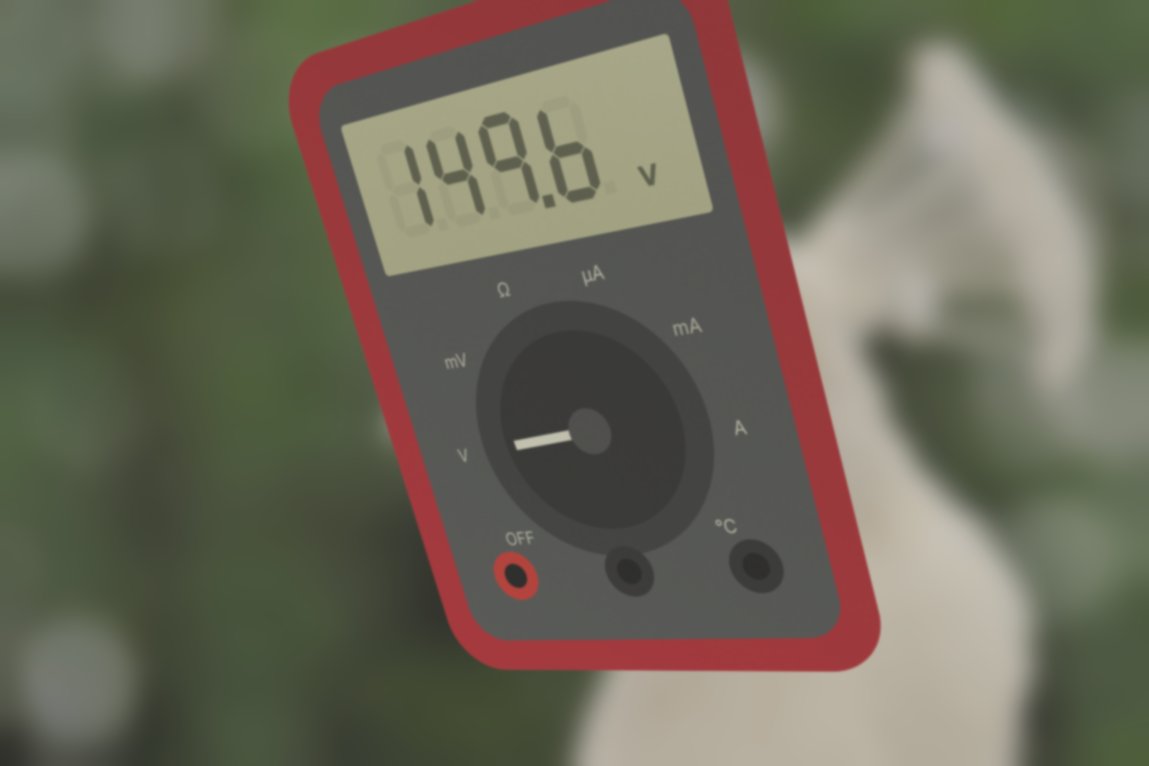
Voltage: value=149.6 unit=V
